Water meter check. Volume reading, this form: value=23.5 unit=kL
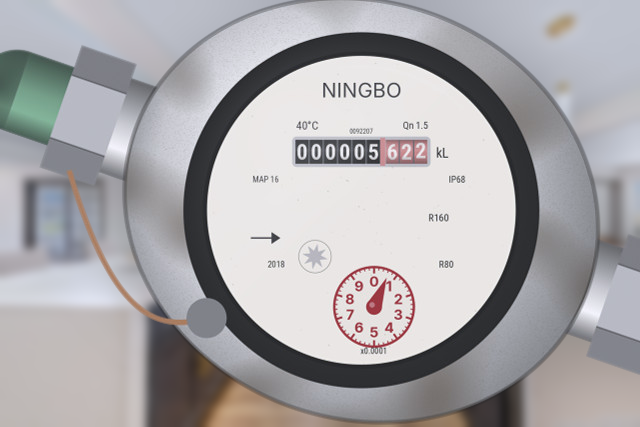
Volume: value=5.6220 unit=kL
